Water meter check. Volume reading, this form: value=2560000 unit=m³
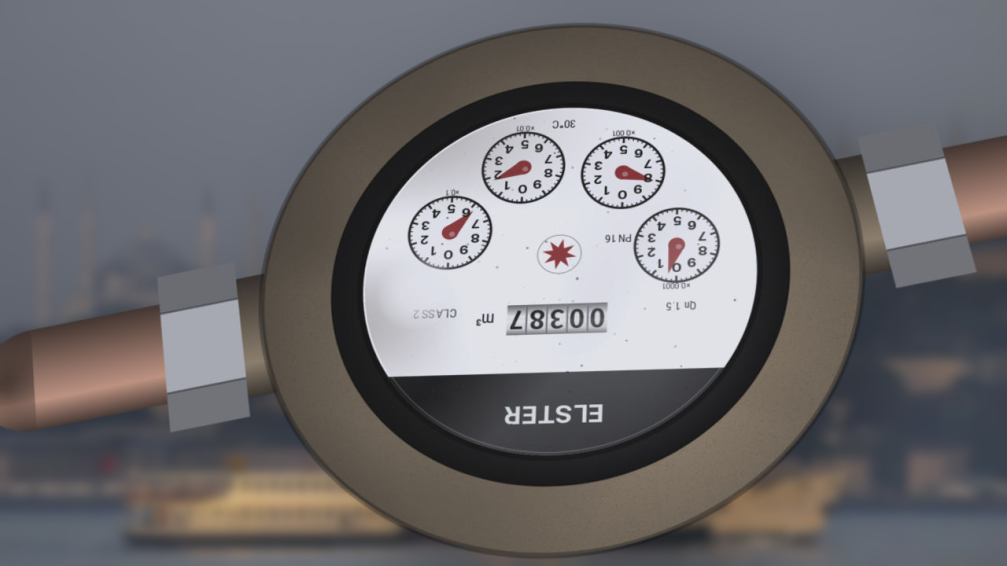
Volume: value=387.6180 unit=m³
